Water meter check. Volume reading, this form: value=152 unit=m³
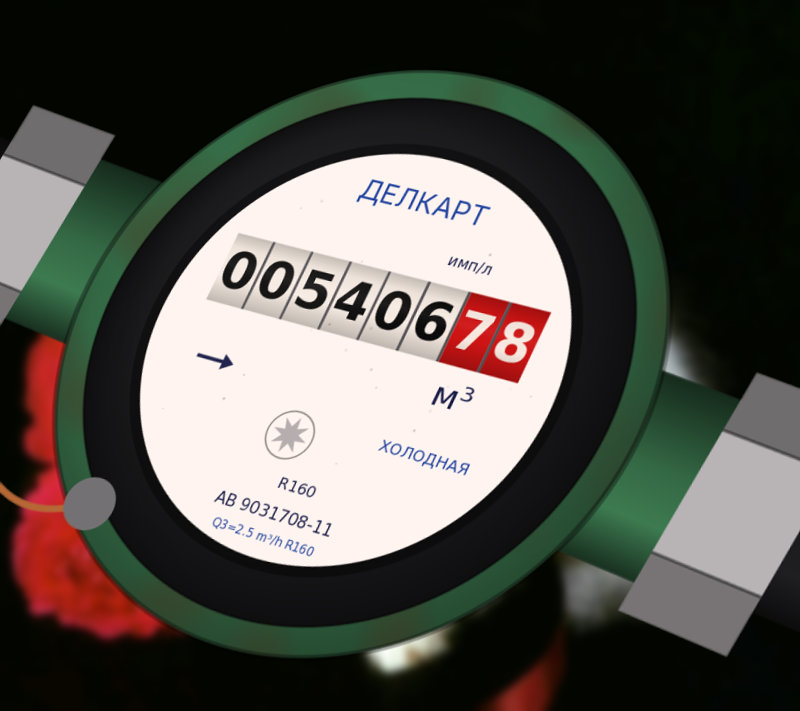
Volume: value=5406.78 unit=m³
